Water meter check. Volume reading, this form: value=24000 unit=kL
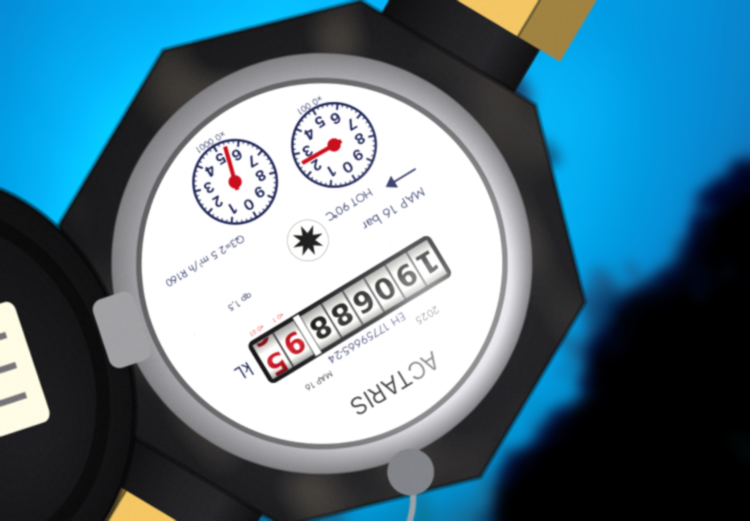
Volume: value=190688.9525 unit=kL
